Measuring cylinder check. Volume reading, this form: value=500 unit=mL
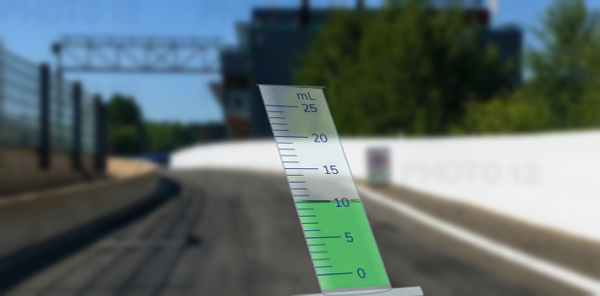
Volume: value=10 unit=mL
